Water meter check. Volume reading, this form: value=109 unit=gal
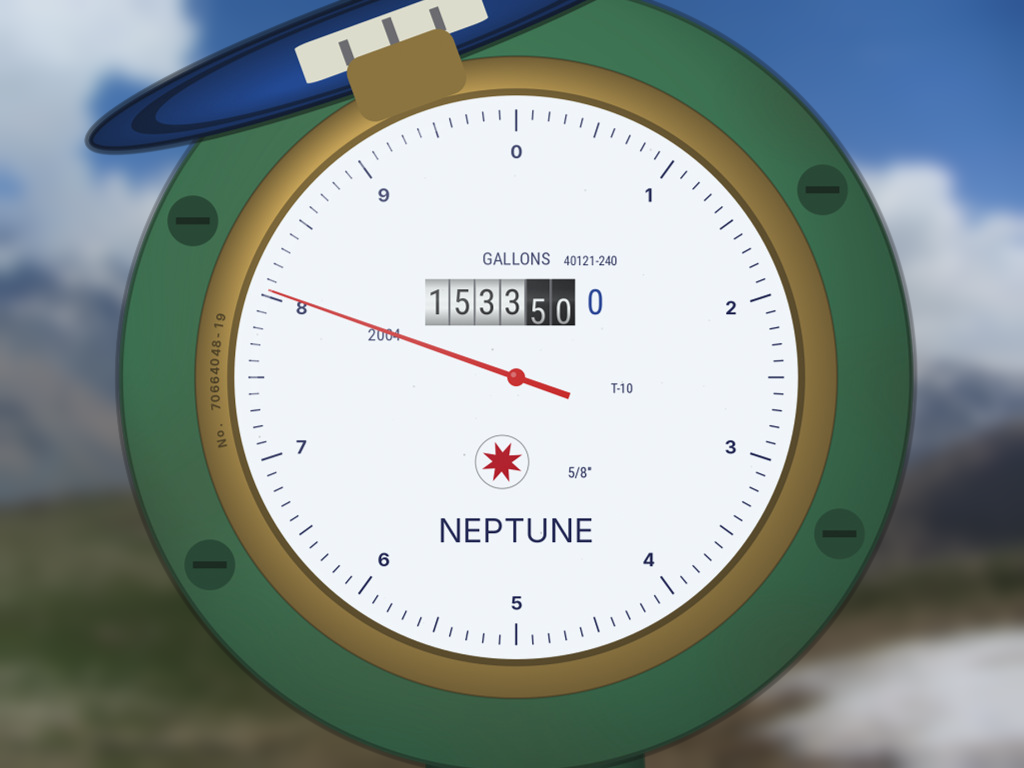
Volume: value=1533498.0 unit=gal
